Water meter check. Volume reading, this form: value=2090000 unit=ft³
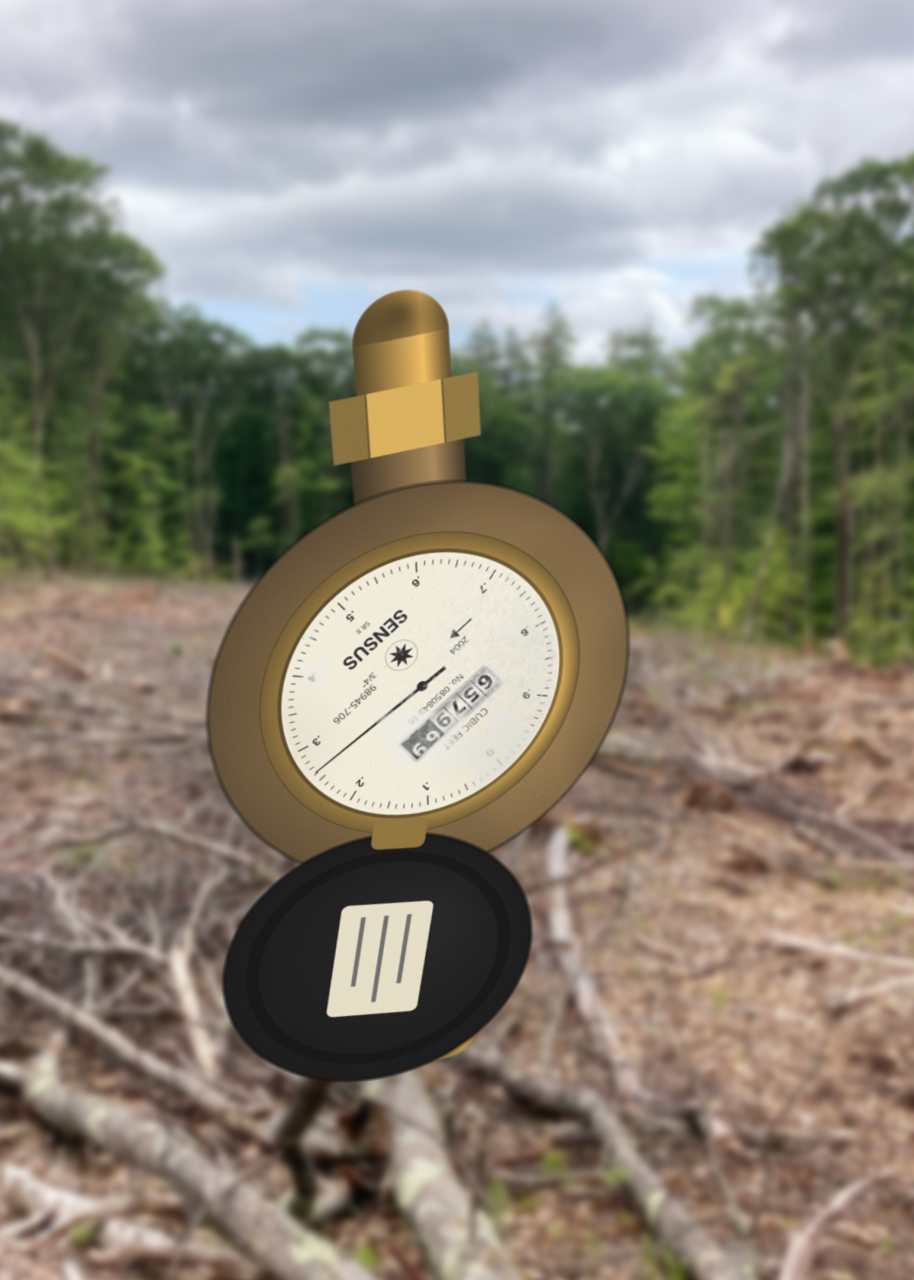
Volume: value=657969.26 unit=ft³
